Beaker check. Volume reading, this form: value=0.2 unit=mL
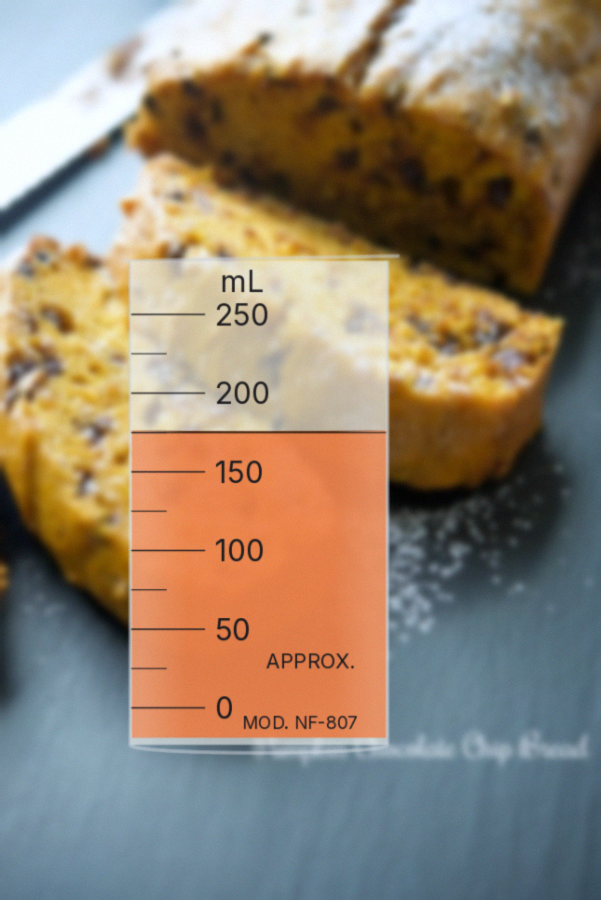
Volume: value=175 unit=mL
